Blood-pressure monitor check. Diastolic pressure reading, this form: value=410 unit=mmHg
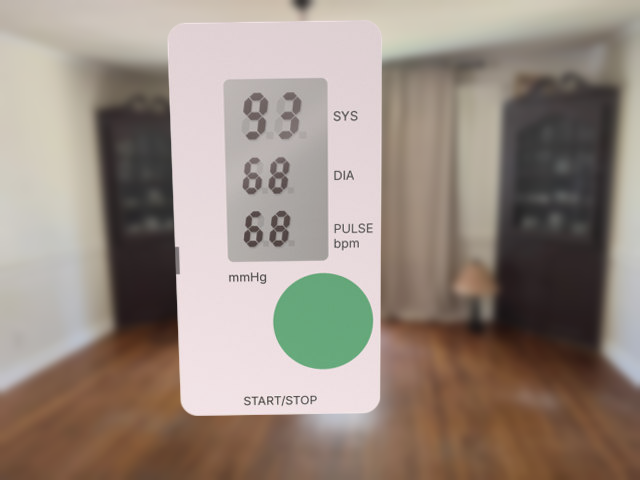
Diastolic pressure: value=68 unit=mmHg
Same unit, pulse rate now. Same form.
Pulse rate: value=68 unit=bpm
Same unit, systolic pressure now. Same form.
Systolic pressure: value=93 unit=mmHg
